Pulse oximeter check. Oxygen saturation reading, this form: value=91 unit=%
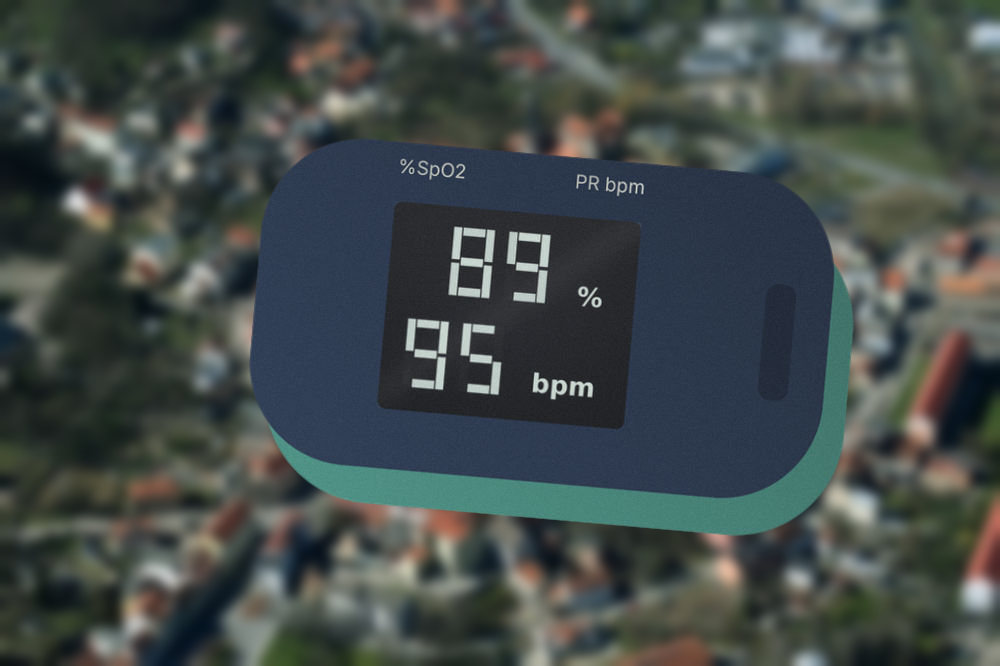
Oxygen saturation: value=89 unit=%
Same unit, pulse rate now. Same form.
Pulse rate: value=95 unit=bpm
